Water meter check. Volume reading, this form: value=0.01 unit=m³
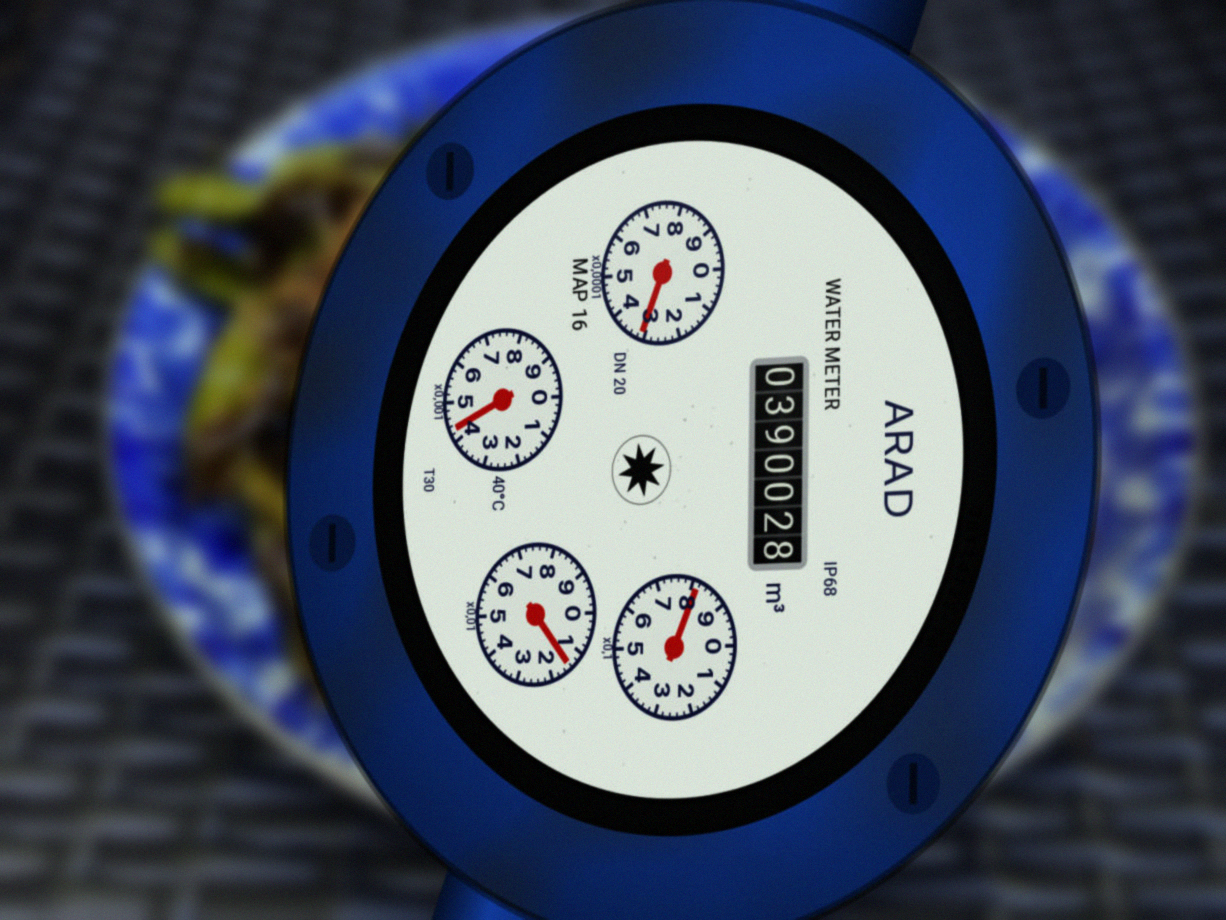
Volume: value=390028.8143 unit=m³
